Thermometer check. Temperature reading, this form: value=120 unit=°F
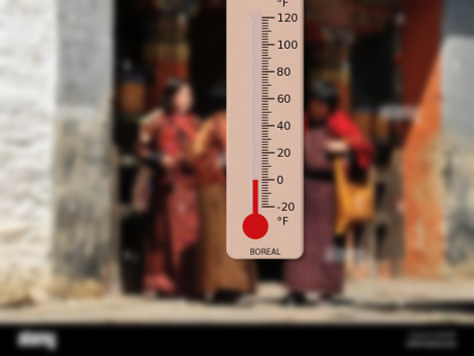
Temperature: value=0 unit=°F
